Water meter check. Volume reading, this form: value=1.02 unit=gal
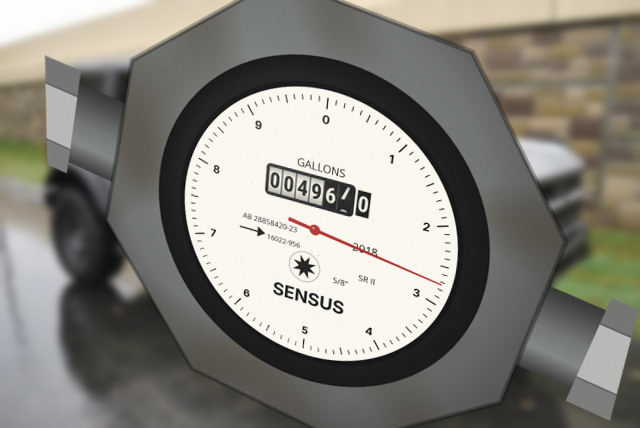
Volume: value=49672.7 unit=gal
